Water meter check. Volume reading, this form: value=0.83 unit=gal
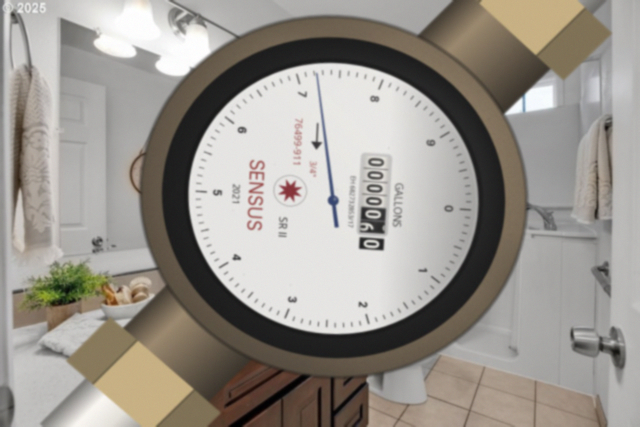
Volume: value=57.2 unit=gal
